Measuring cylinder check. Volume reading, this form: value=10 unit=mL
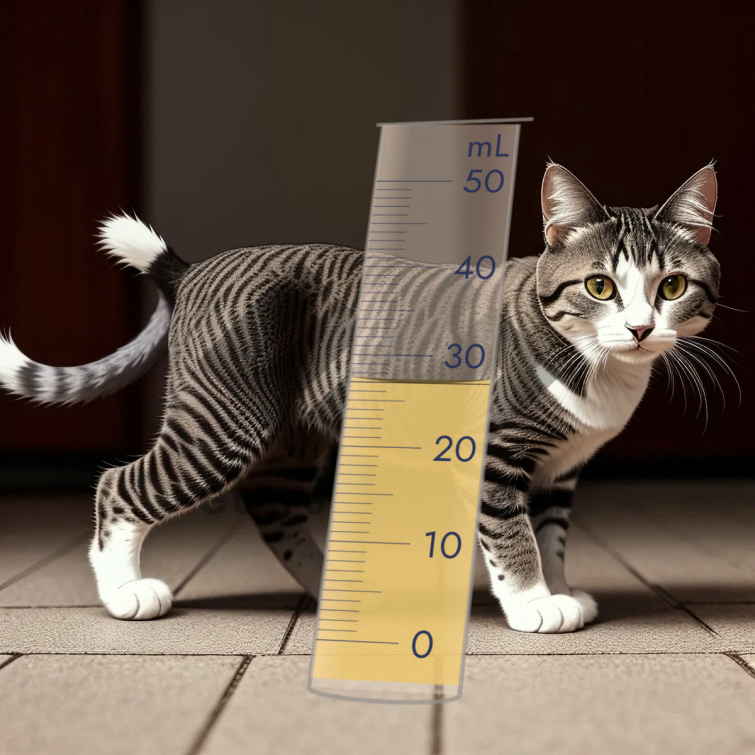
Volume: value=27 unit=mL
